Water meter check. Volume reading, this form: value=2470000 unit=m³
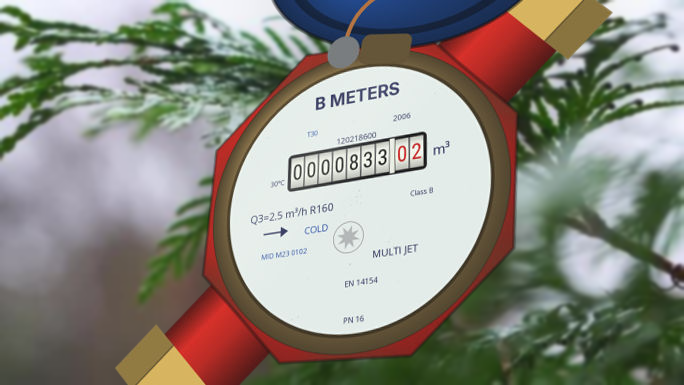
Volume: value=833.02 unit=m³
